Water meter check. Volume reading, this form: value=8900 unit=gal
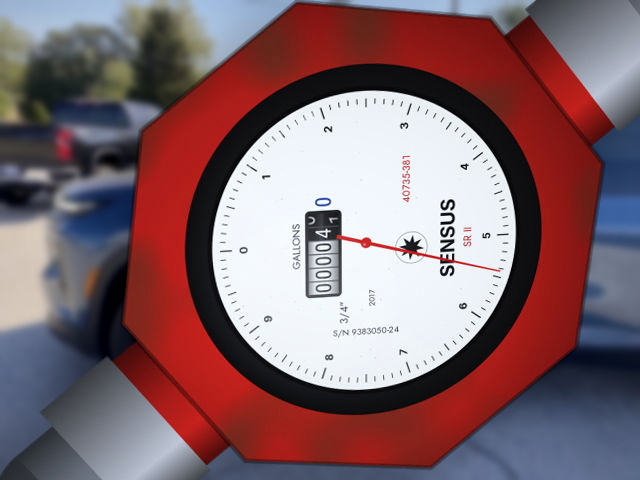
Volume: value=405.4 unit=gal
